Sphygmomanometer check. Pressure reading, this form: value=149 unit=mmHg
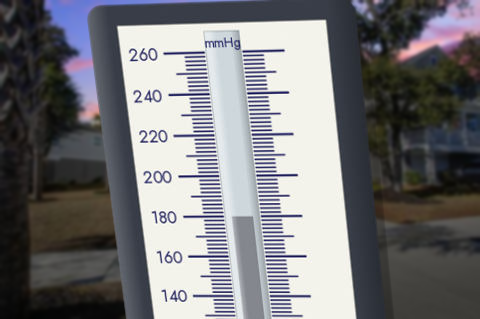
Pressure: value=180 unit=mmHg
